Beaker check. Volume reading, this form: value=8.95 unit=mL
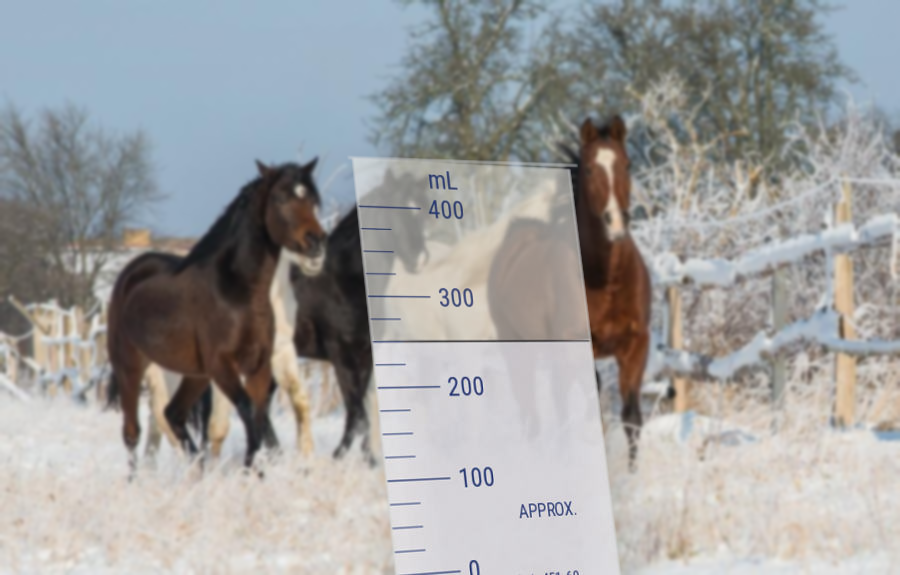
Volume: value=250 unit=mL
